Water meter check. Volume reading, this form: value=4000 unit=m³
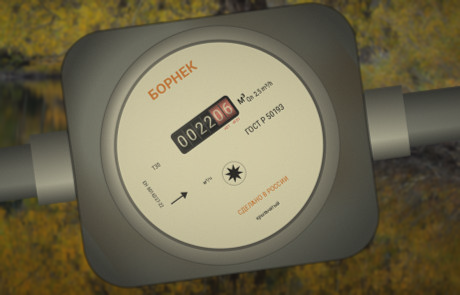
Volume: value=22.06 unit=m³
